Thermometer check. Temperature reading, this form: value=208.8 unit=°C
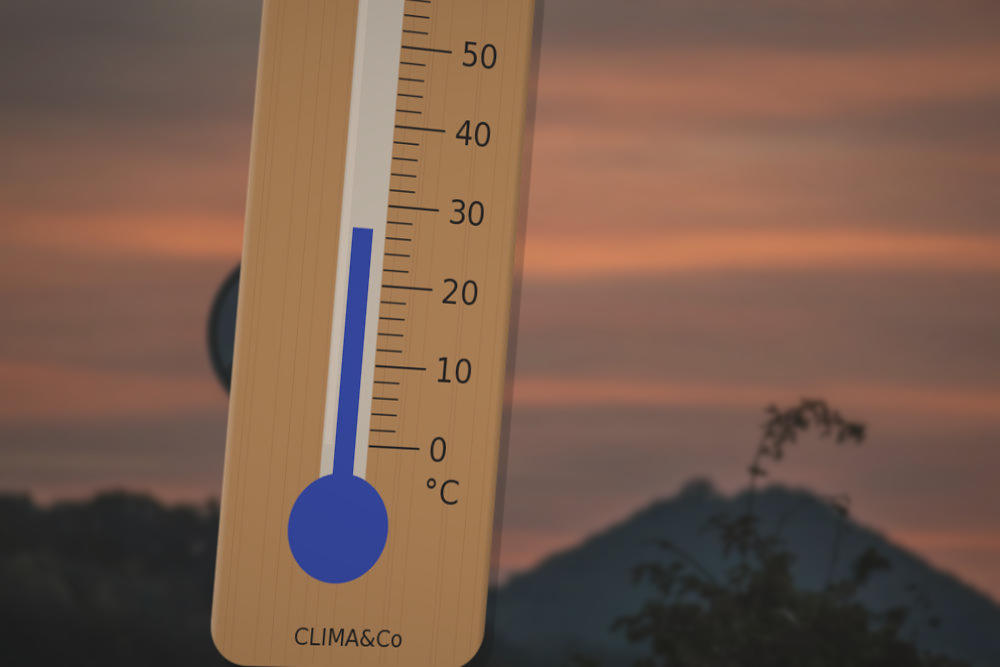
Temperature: value=27 unit=°C
